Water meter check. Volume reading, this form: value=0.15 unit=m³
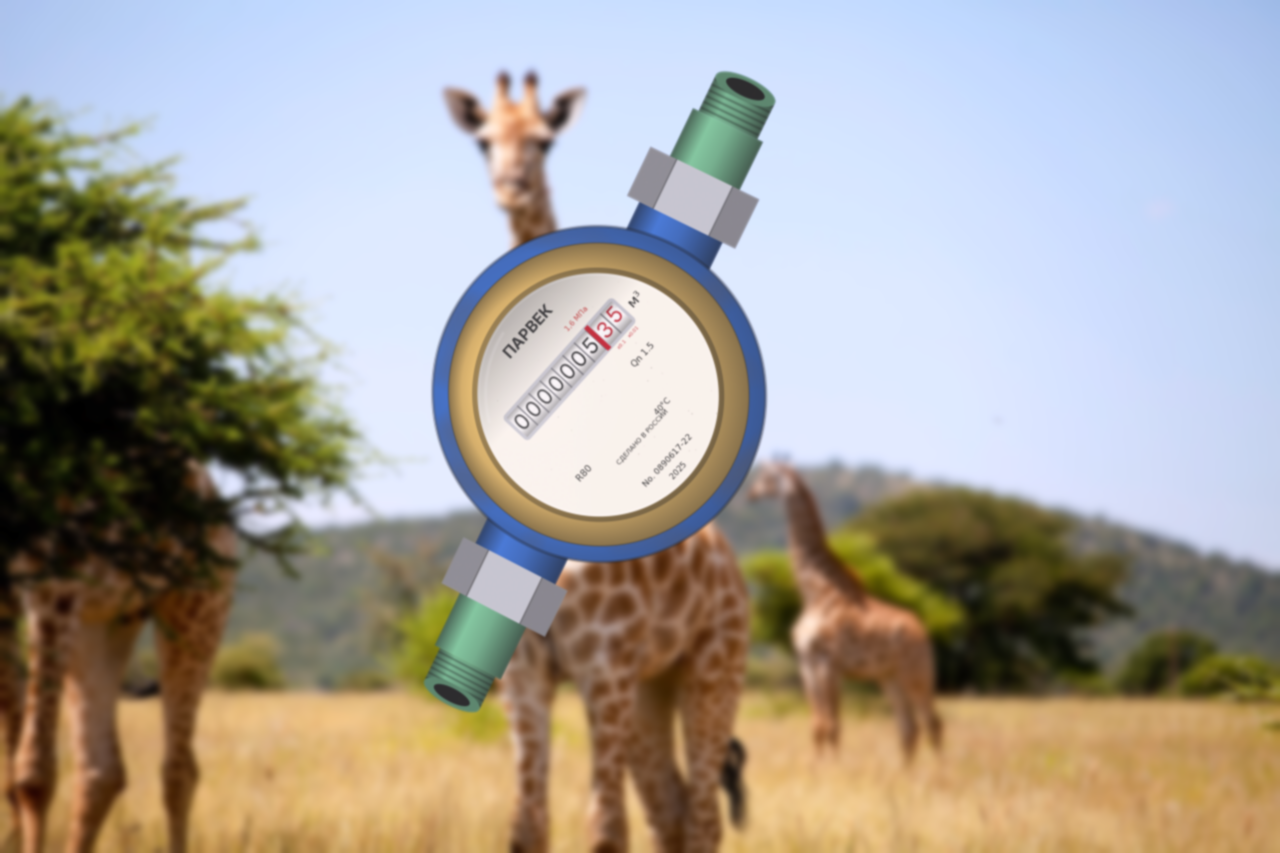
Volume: value=5.35 unit=m³
